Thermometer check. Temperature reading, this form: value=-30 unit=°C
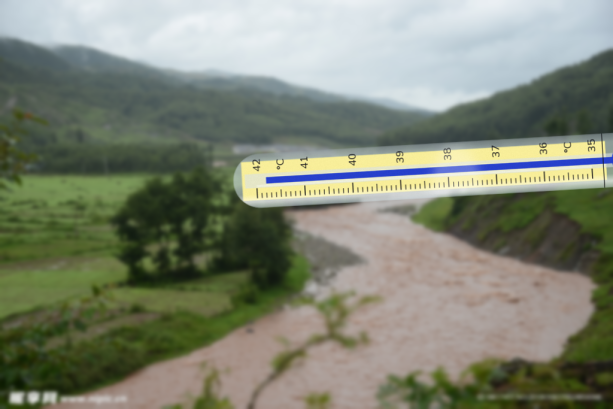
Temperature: value=41.8 unit=°C
